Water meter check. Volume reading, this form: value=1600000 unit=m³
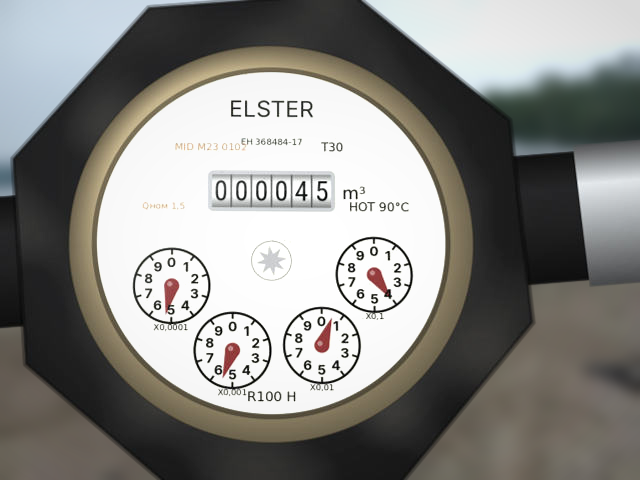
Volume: value=45.4055 unit=m³
